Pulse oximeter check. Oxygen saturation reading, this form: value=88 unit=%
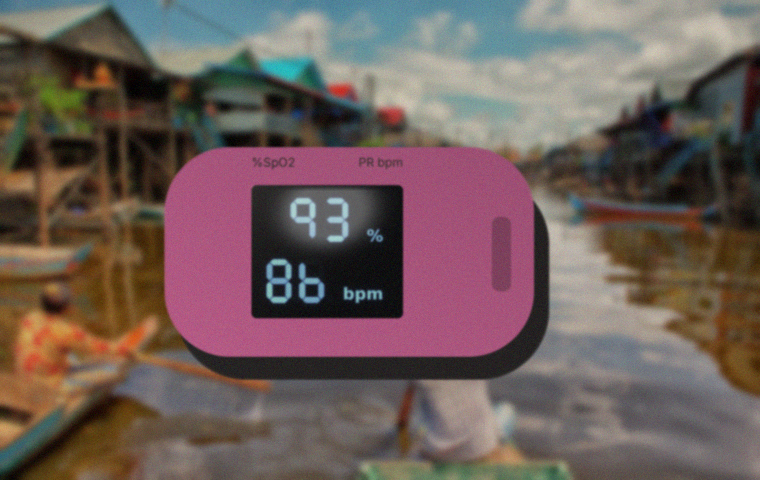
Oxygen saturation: value=93 unit=%
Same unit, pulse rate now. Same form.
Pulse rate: value=86 unit=bpm
